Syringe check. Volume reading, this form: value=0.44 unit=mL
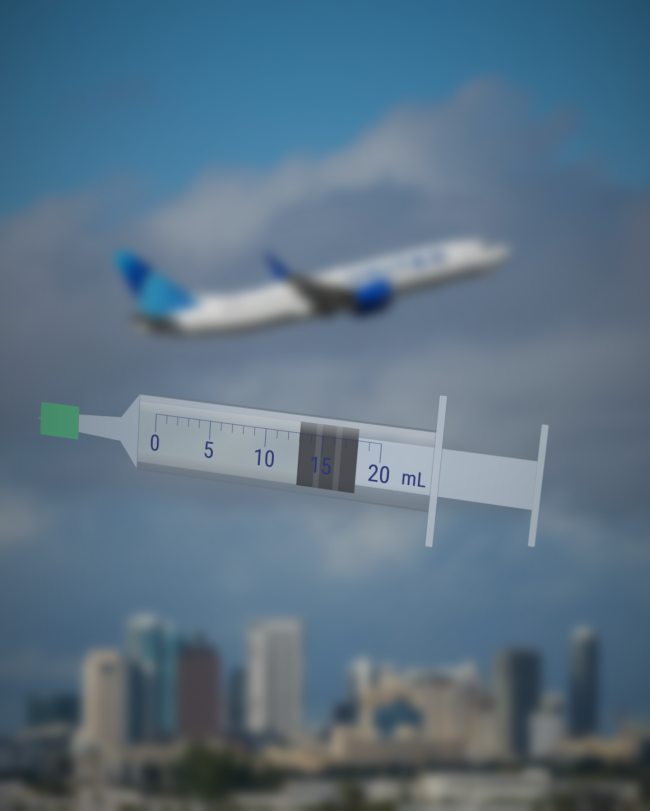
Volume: value=13 unit=mL
